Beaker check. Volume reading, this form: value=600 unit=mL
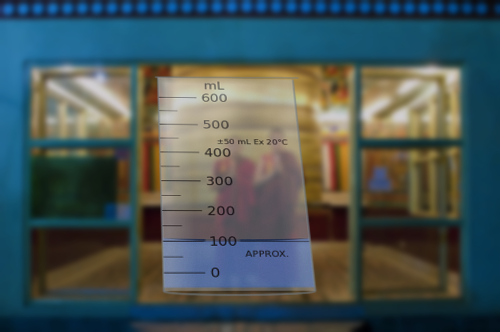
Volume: value=100 unit=mL
